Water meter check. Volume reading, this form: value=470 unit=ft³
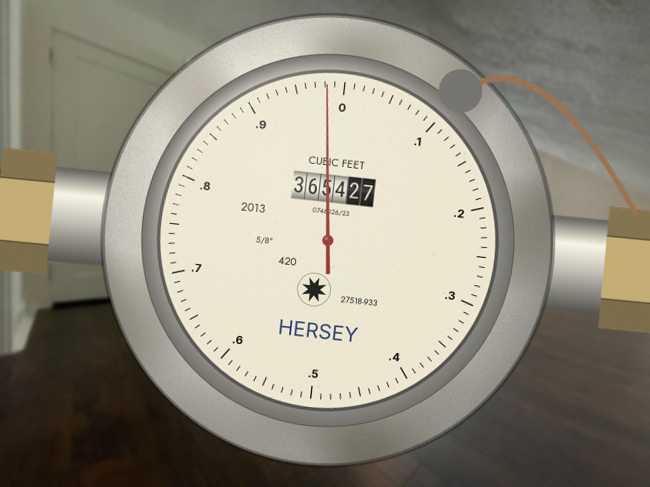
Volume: value=365426.98 unit=ft³
